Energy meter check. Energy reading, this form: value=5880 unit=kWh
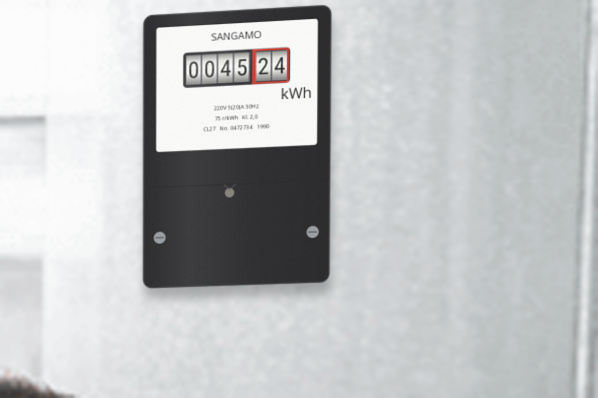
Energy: value=45.24 unit=kWh
